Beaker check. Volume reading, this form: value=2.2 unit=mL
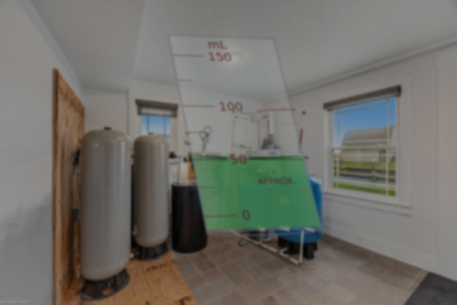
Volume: value=50 unit=mL
